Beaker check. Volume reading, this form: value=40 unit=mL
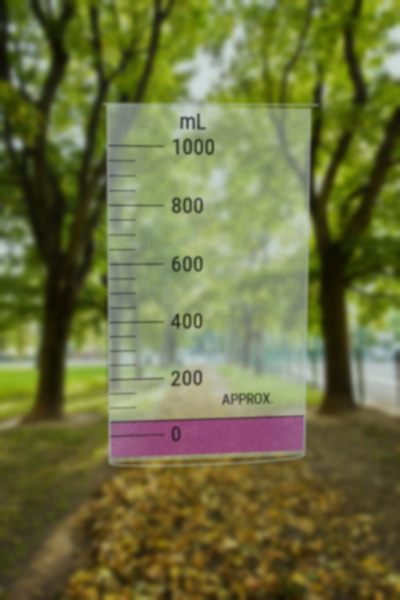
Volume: value=50 unit=mL
